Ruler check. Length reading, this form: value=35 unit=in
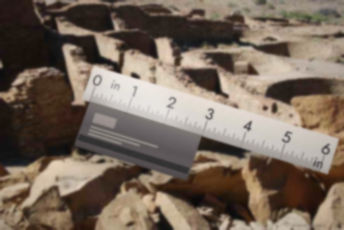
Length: value=3 unit=in
